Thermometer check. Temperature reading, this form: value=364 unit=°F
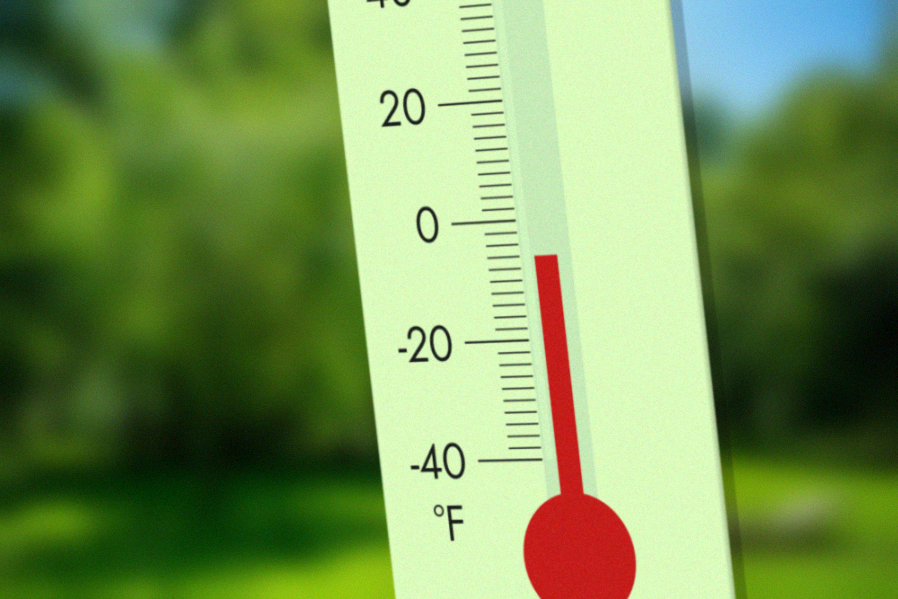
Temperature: value=-6 unit=°F
